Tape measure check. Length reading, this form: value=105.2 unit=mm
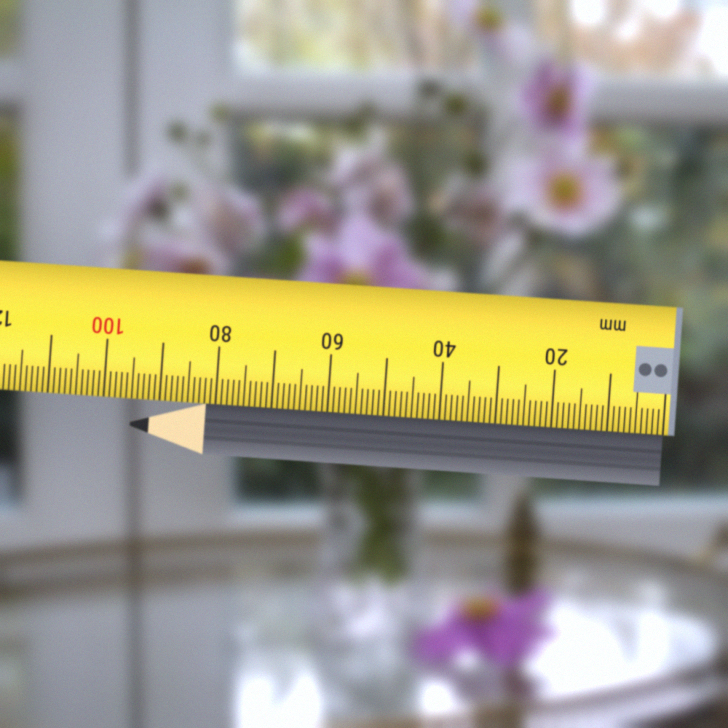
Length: value=95 unit=mm
